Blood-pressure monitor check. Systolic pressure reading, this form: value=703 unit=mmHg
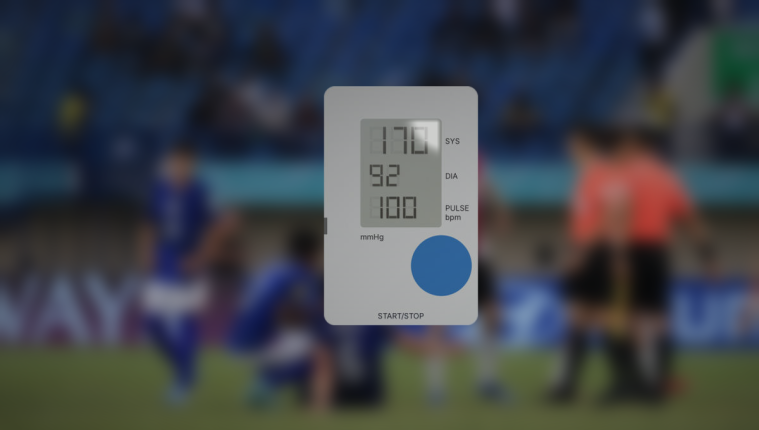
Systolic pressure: value=170 unit=mmHg
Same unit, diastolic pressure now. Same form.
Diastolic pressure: value=92 unit=mmHg
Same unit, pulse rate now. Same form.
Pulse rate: value=100 unit=bpm
